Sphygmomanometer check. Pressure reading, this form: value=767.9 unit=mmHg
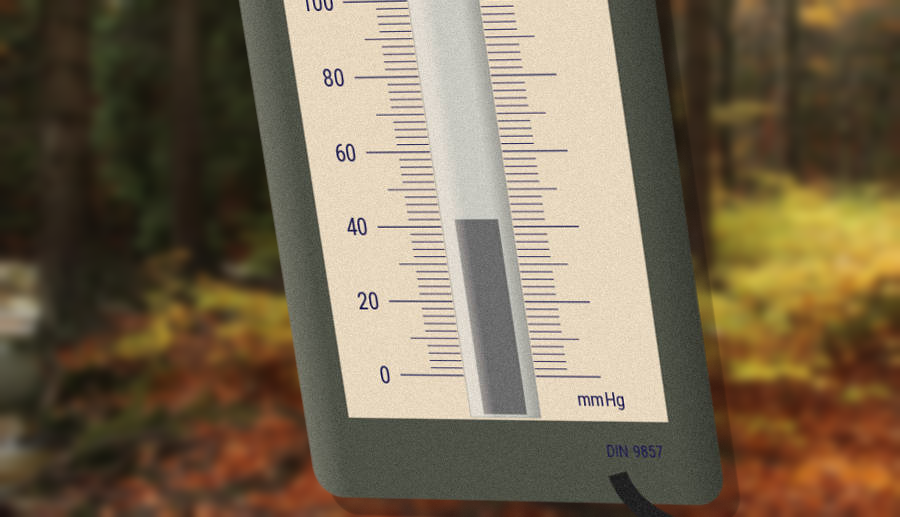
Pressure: value=42 unit=mmHg
